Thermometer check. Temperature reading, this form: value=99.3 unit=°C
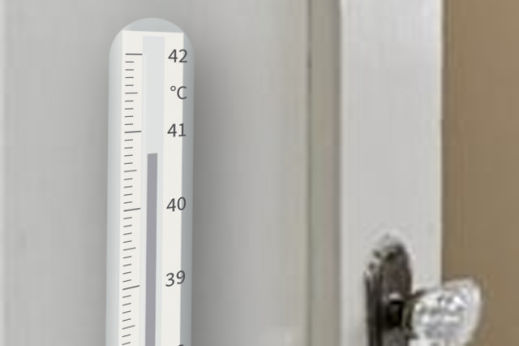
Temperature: value=40.7 unit=°C
